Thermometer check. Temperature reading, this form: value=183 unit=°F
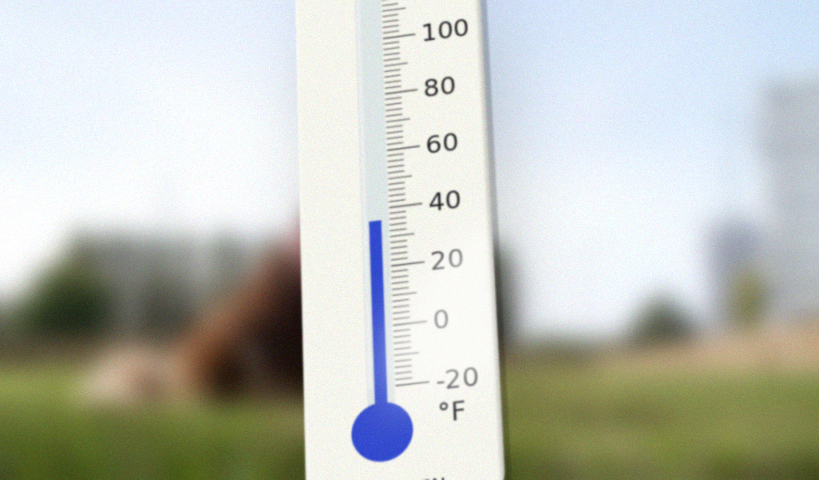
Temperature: value=36 unit=°F
